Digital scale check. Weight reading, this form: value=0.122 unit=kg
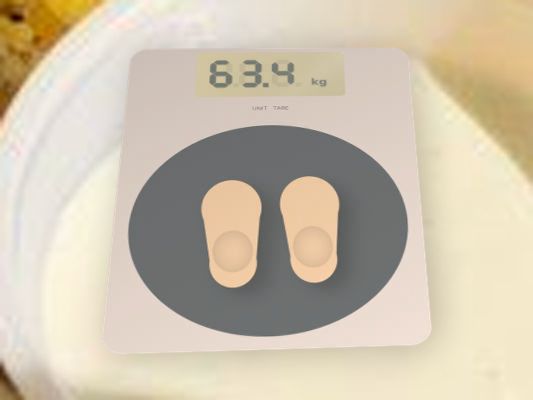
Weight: value=63.4 unit=kg
